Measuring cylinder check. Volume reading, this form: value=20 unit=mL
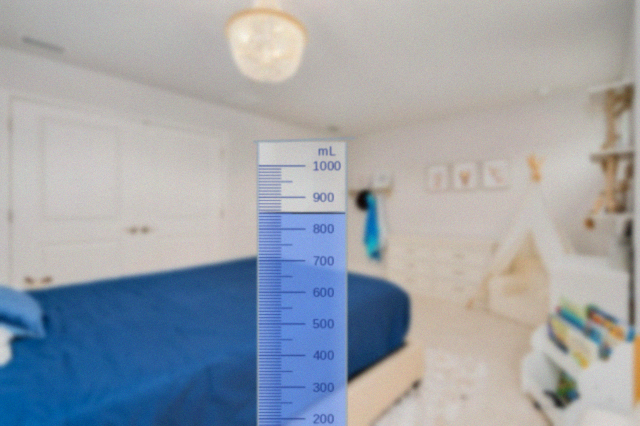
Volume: value=850 unit=mL
